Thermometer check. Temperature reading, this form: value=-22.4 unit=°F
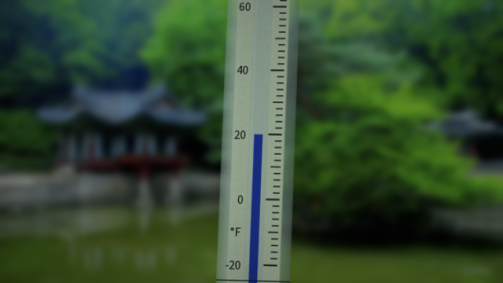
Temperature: value=20 unit=°F
